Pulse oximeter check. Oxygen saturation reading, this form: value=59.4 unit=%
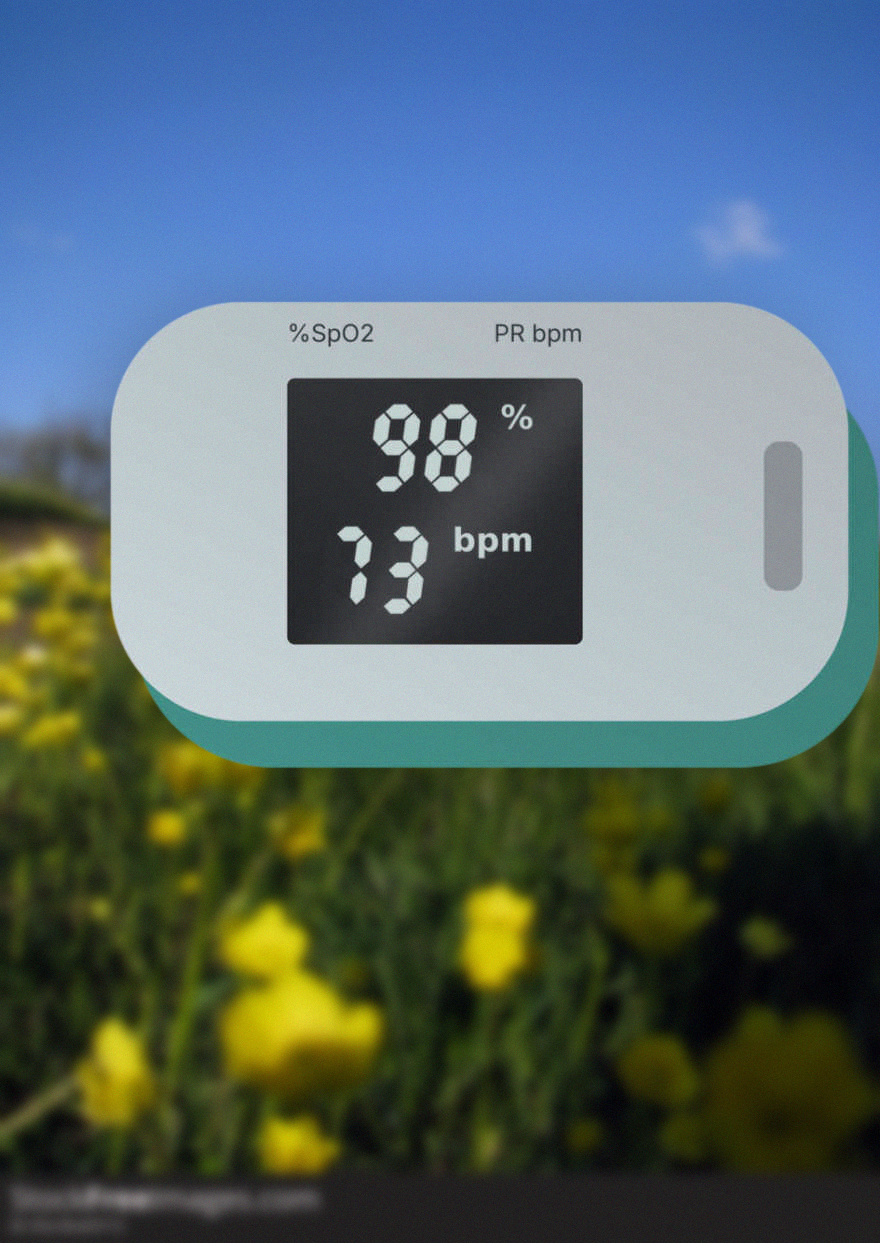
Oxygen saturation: value=98 unit=%
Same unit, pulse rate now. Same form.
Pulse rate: value=73 unit=bpm
